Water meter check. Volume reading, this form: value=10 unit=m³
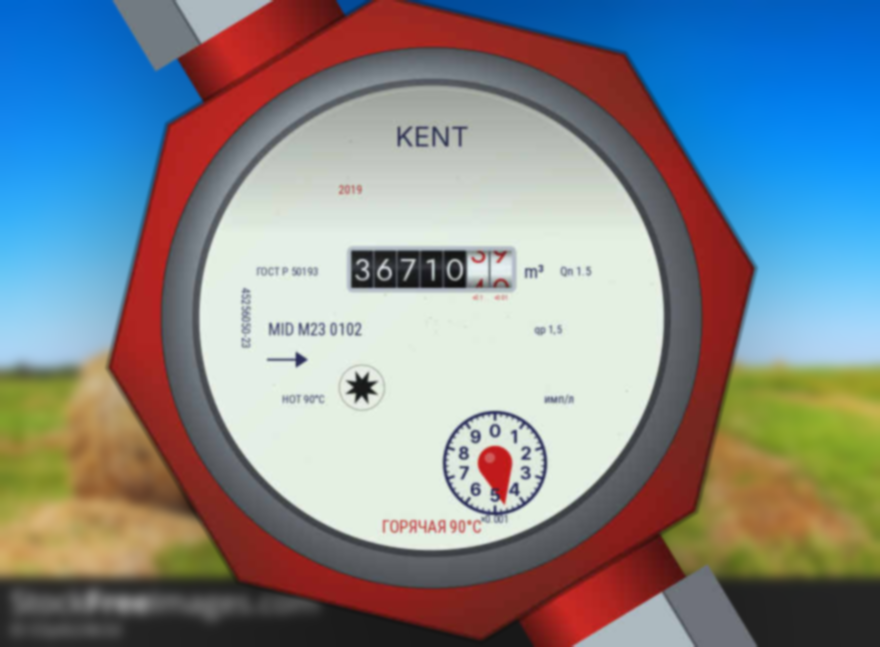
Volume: value=36710.394 unit=m³
